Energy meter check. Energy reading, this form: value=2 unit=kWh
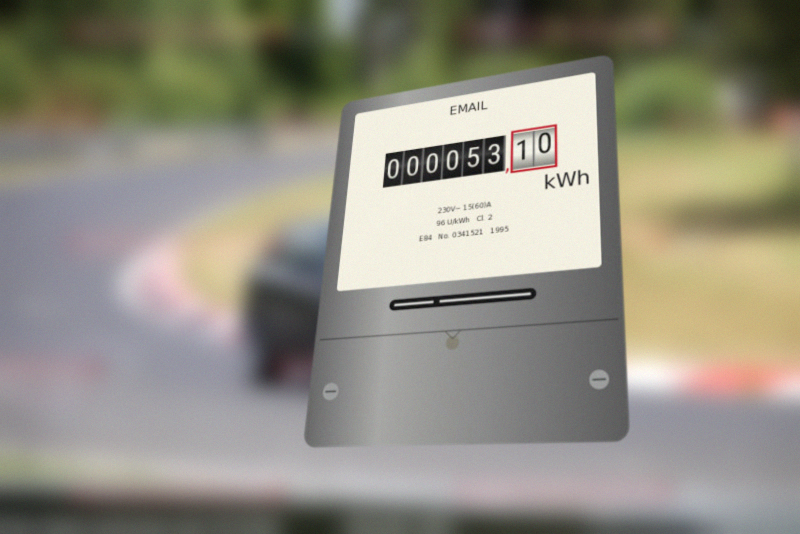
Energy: value=53.10 unit=kWh
